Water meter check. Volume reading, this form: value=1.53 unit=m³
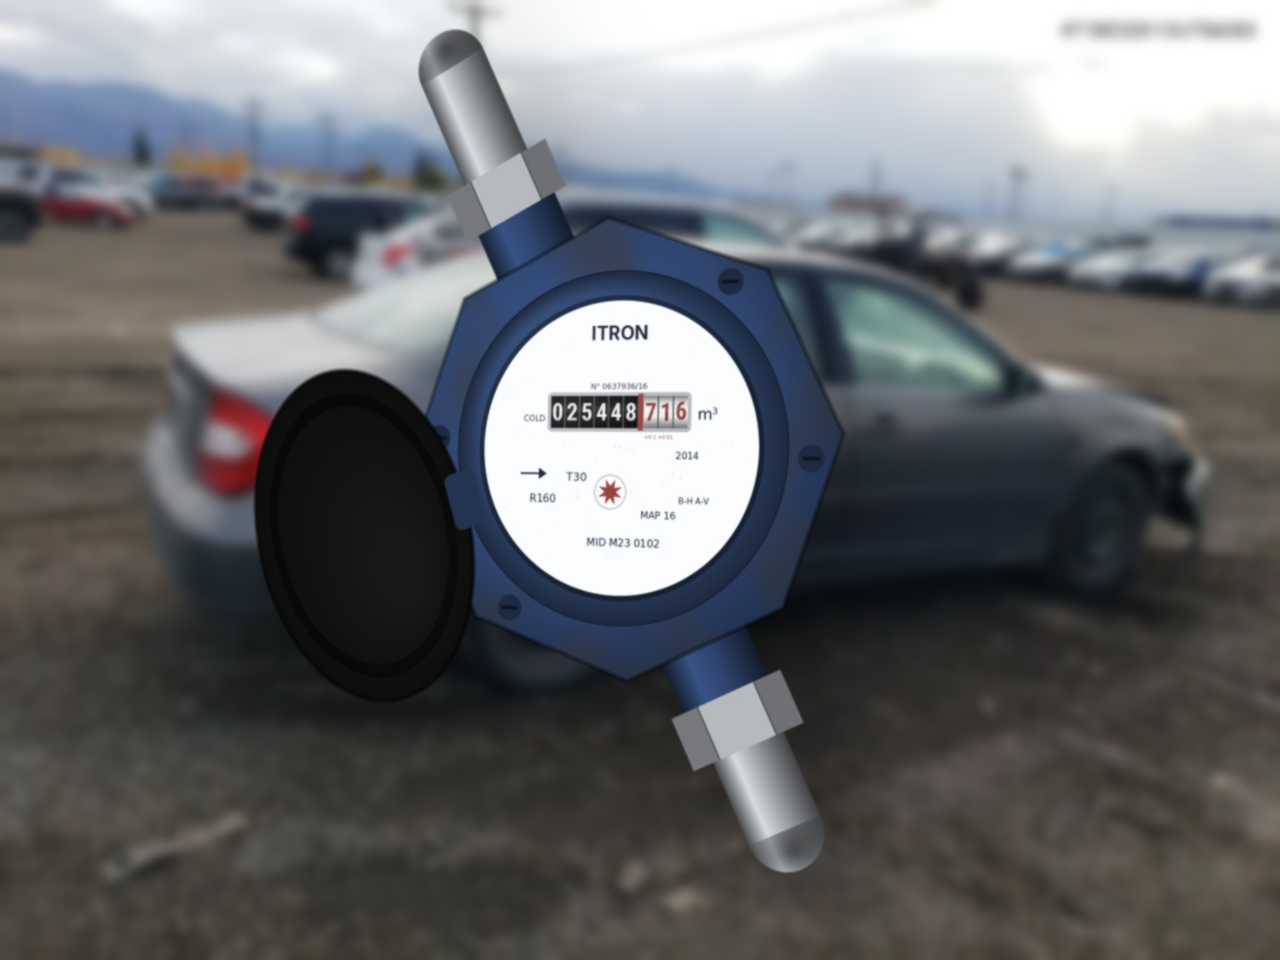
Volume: value=25448.716 unit=m³
